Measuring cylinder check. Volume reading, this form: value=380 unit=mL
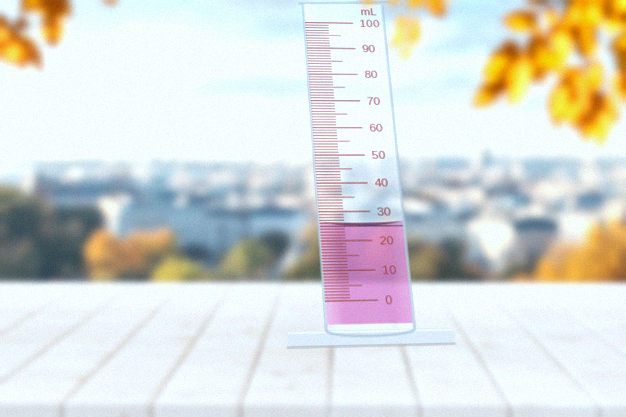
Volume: value=25 unit=mL
